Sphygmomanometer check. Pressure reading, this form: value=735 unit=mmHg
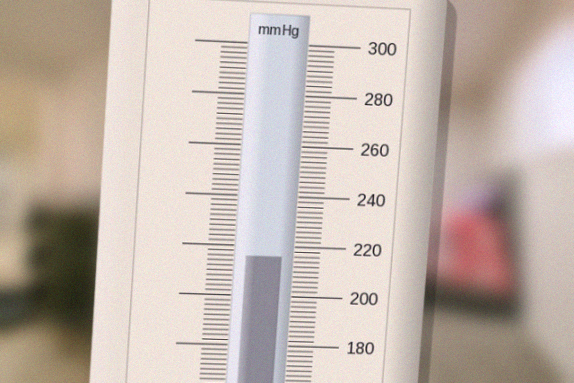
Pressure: value=216 unit=mmHg
